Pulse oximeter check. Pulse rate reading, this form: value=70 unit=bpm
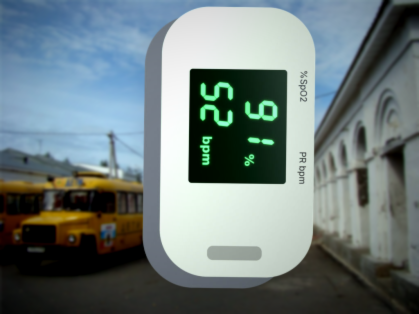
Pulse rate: value=52 unit=bpm
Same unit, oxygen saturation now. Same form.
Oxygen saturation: value=91 unit=%
